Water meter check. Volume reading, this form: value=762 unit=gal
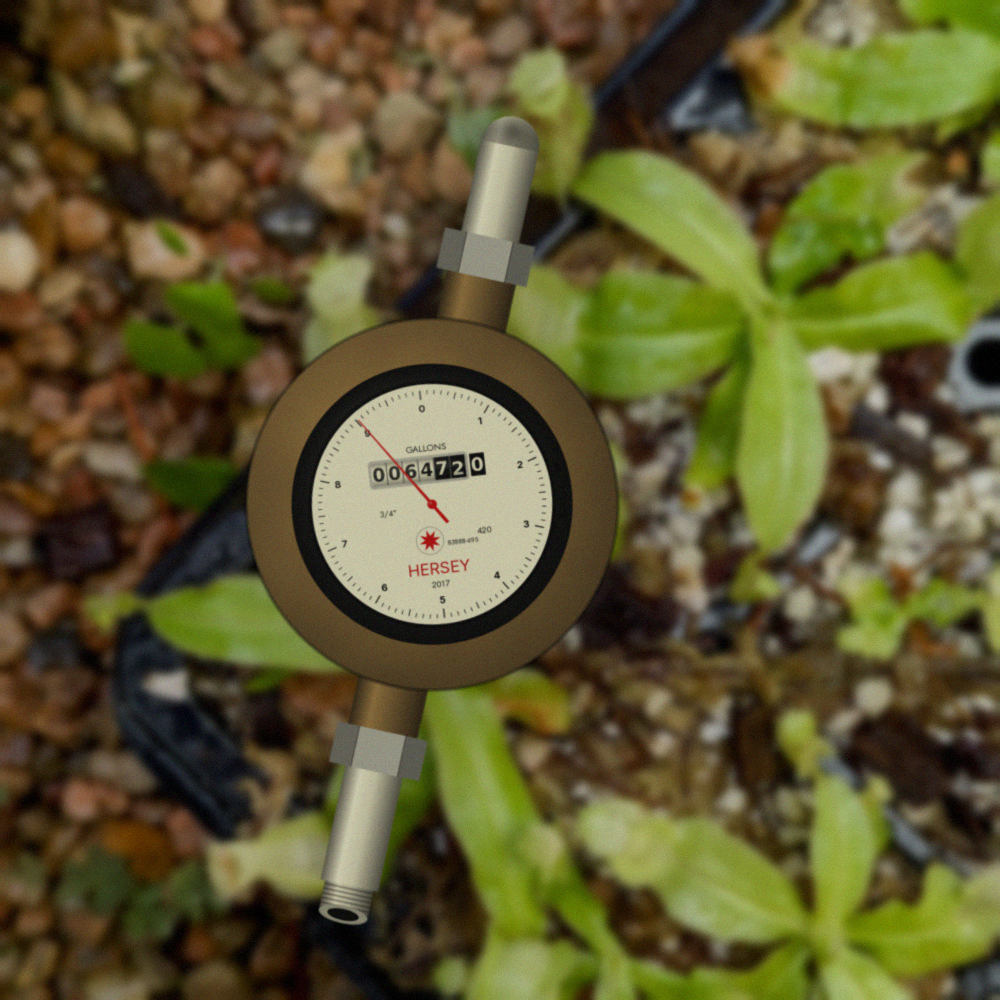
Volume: value=64719.0 unit=gal
